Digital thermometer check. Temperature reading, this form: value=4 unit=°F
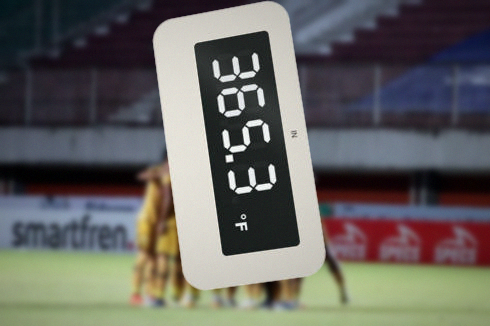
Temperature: value=365.3 unit=°F
